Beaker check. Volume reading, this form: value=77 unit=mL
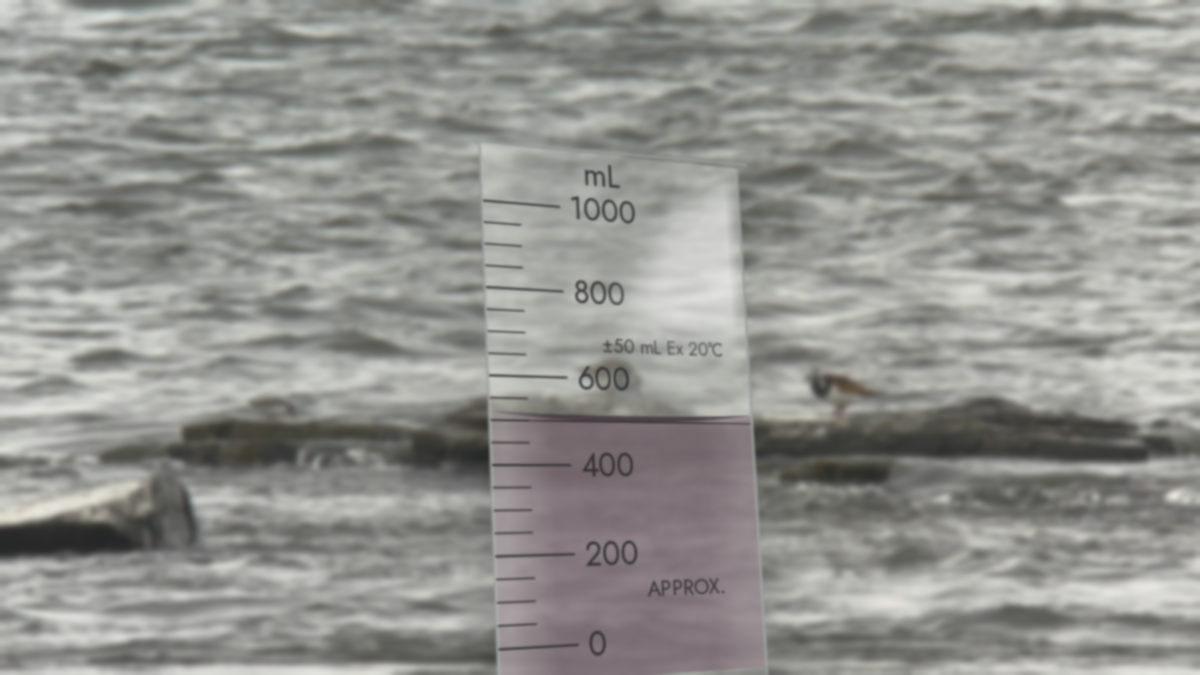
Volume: value=500 unit=mL
